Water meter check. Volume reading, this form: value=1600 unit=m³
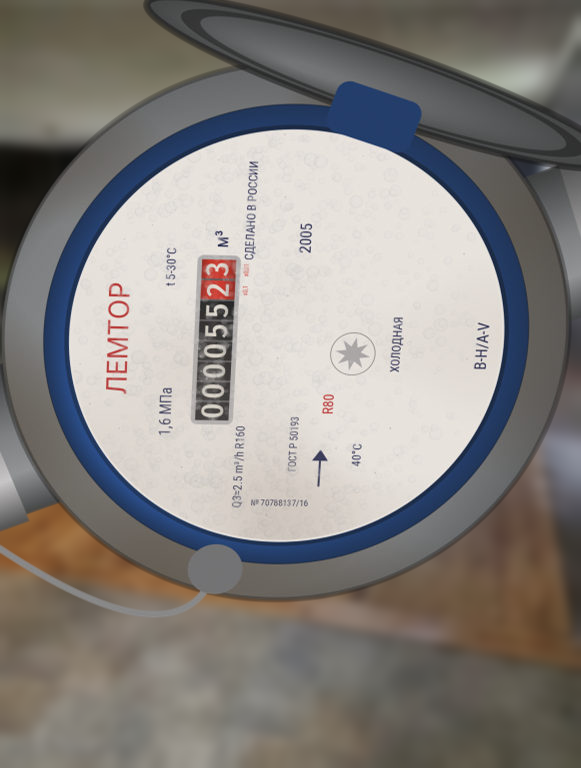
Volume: value=55.23 unit=m³
